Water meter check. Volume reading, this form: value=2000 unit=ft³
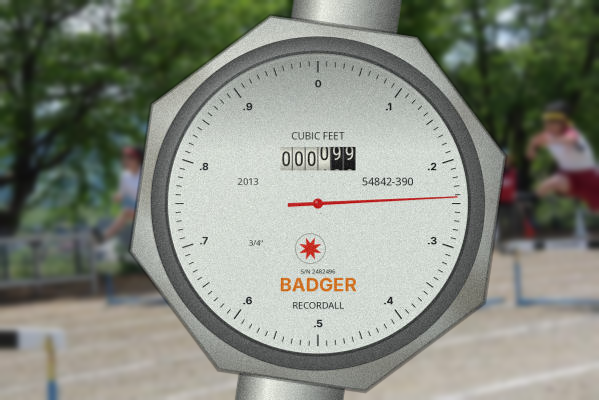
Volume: value=99.24 unit=ft³
